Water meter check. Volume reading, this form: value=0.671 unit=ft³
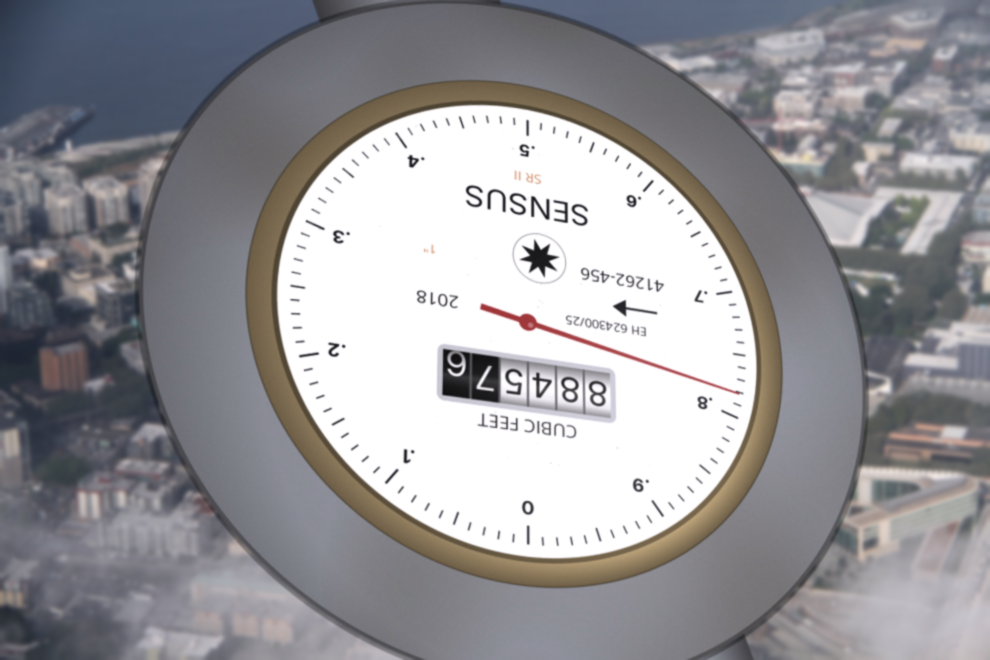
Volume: value=884575.78 unit=ft³
